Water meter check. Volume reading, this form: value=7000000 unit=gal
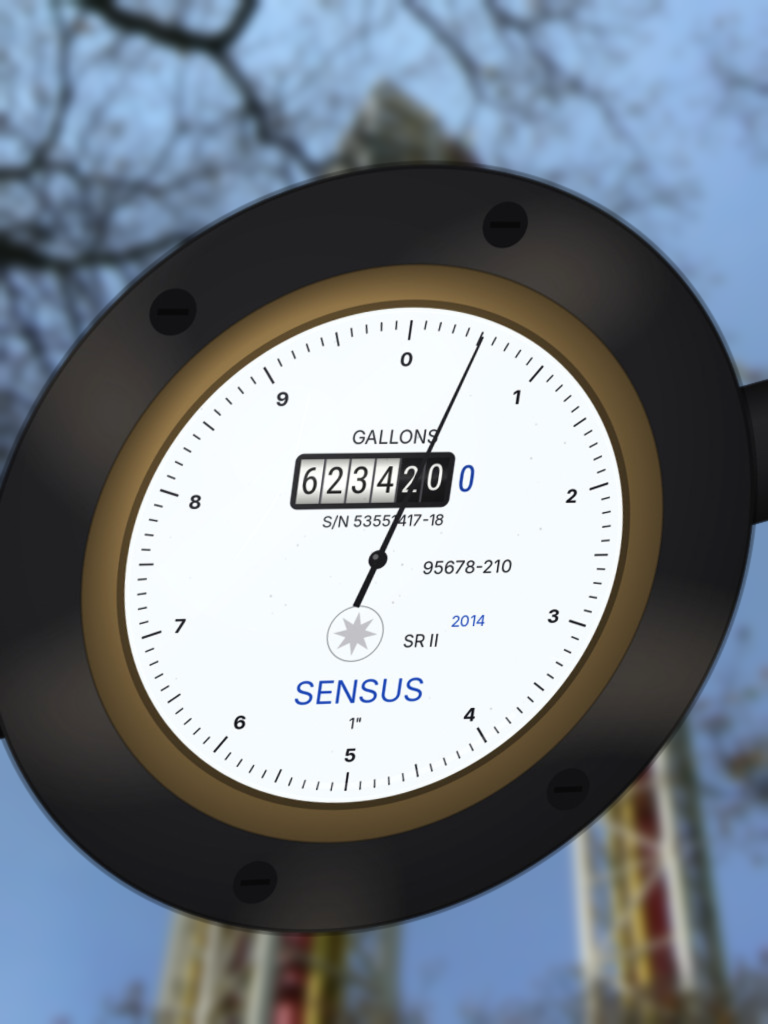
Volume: value=6234200.5 unit=gal
